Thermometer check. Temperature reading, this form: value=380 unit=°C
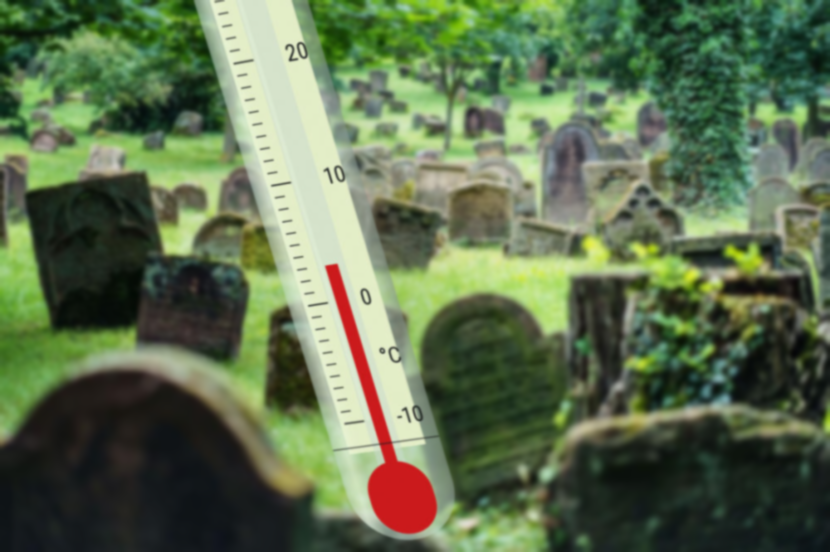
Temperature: value=3 unit=°C
